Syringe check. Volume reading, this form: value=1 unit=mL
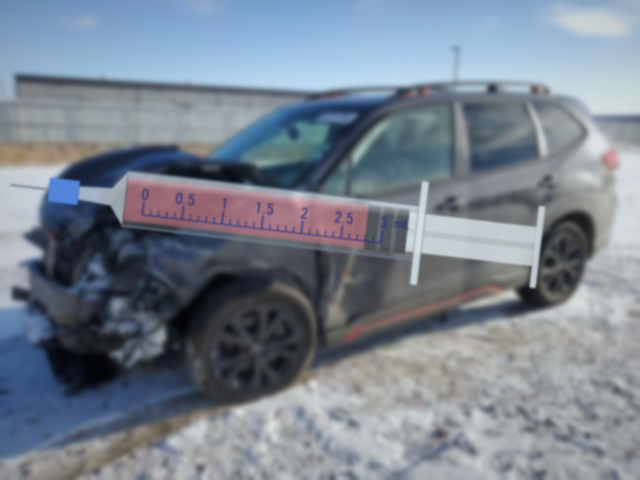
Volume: value=2.8 unit=mL
